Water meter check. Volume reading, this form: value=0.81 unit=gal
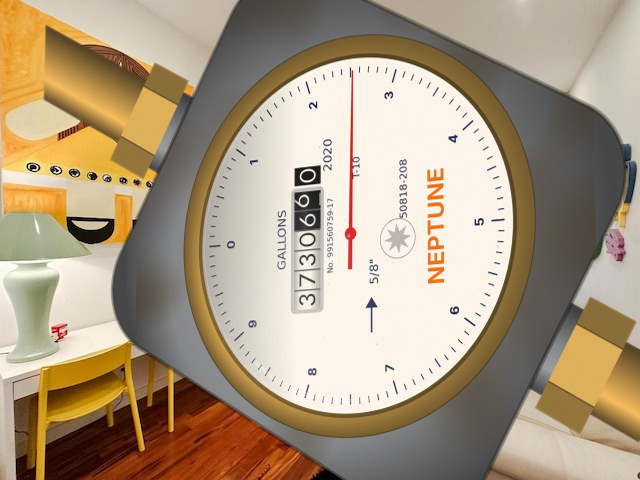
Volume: value=3730662.5 unit=gal
